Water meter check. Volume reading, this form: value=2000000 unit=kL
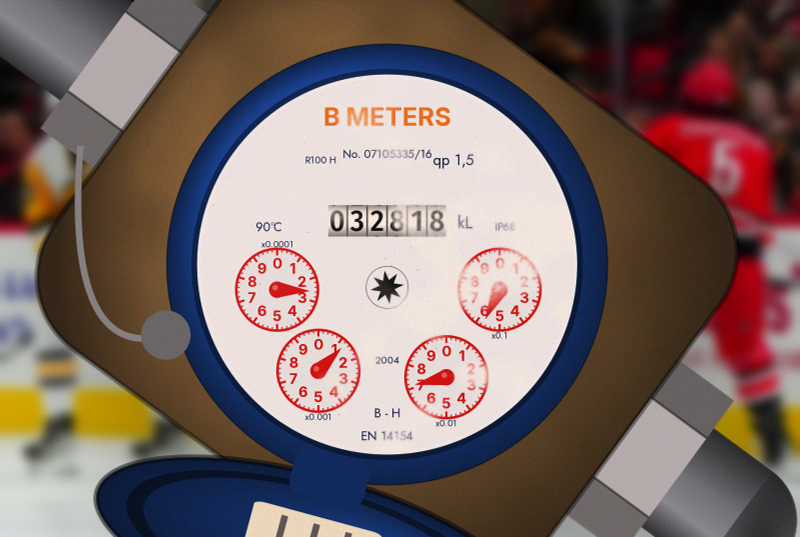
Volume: value=32818.5712 unit=kL
